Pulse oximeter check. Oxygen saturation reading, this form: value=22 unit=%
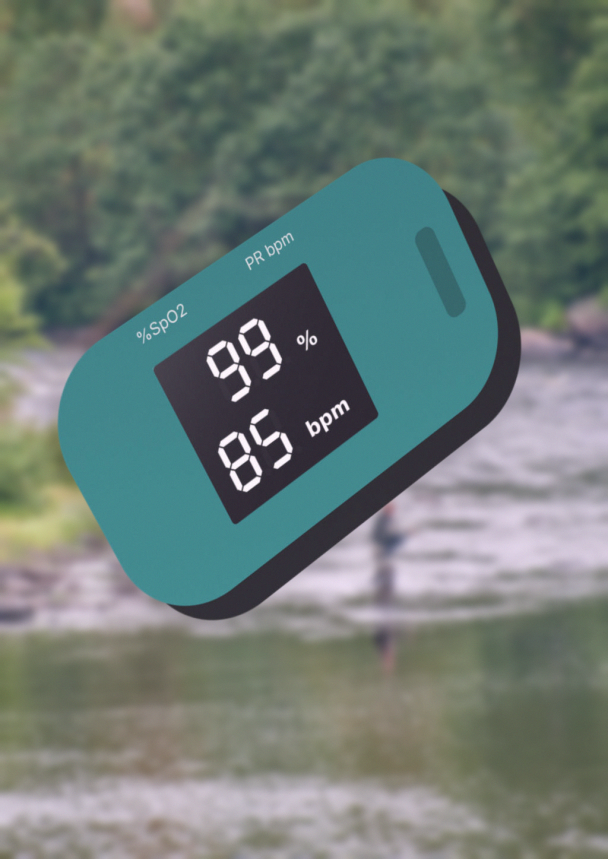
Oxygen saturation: value=99 unit=%
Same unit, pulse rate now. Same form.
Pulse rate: value=85 unit=bpm
